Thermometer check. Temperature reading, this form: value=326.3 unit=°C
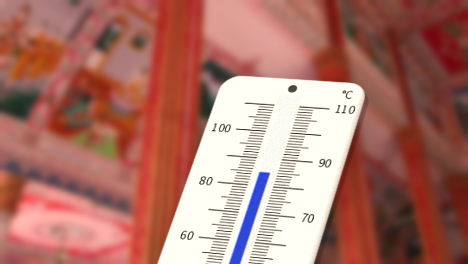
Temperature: value=85 unit=°C
